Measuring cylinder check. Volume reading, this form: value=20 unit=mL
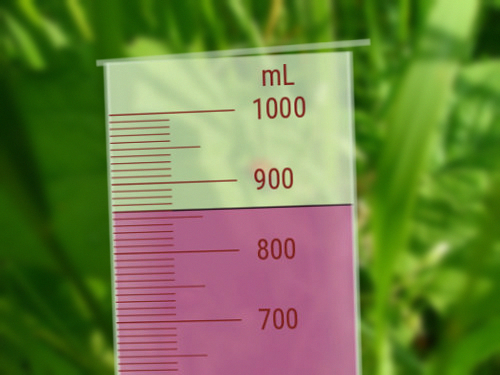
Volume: value=860 unit=mL
